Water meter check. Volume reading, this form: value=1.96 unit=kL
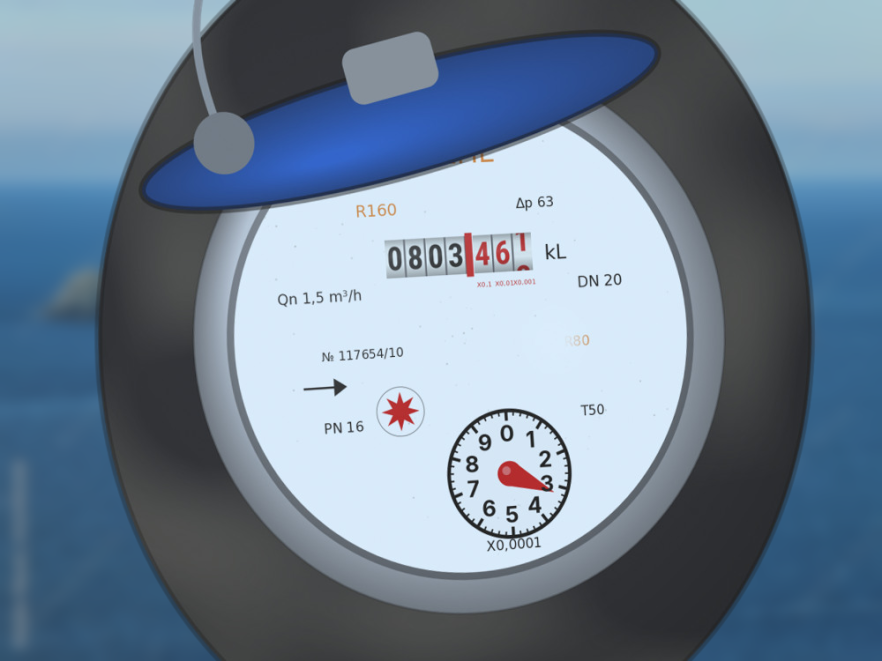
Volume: value=803.4613 unit=kL
